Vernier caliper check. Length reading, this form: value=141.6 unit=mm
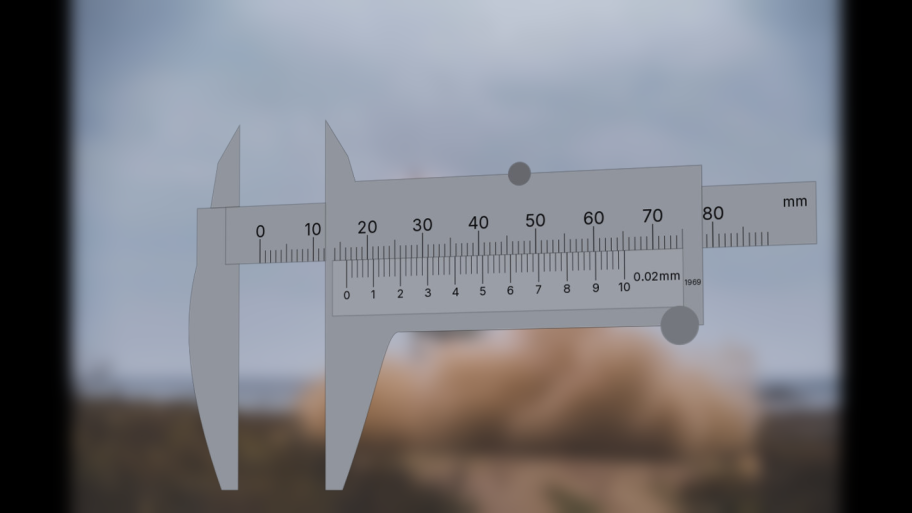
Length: value=16.2 unit=mm
